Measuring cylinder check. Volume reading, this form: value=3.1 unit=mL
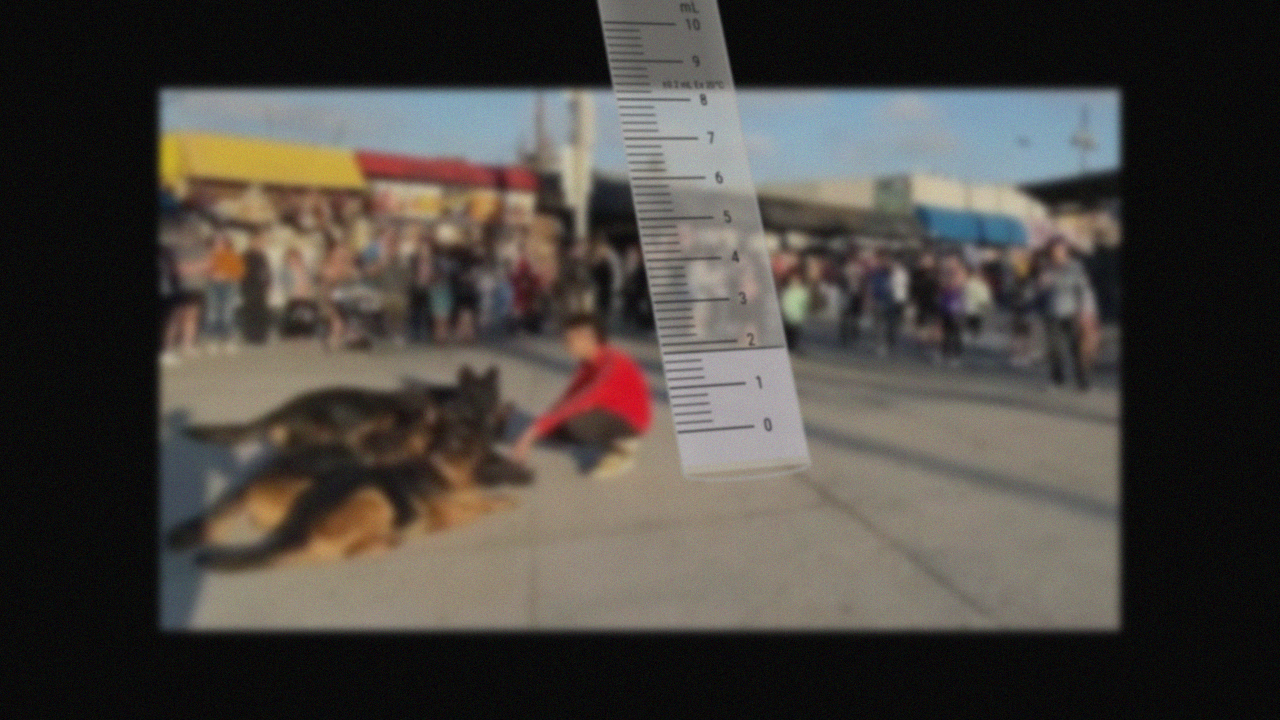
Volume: value=1.8 unit=mL
